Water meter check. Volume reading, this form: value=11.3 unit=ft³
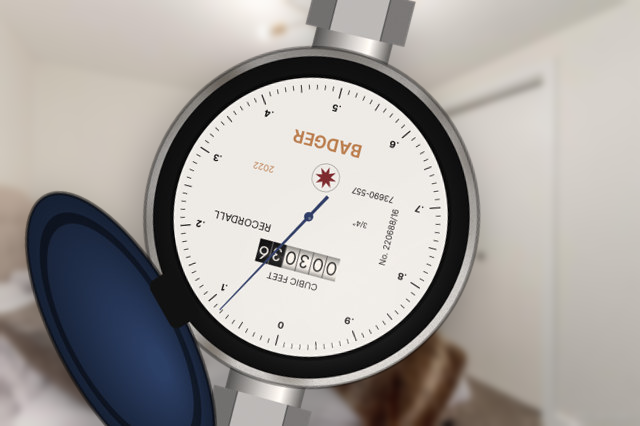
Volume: value=3036.08 unit=ft³
